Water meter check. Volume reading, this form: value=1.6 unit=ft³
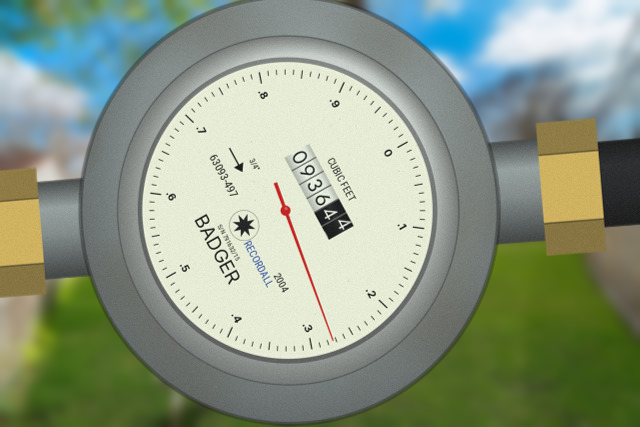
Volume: value=93644.27 unit=ft³
